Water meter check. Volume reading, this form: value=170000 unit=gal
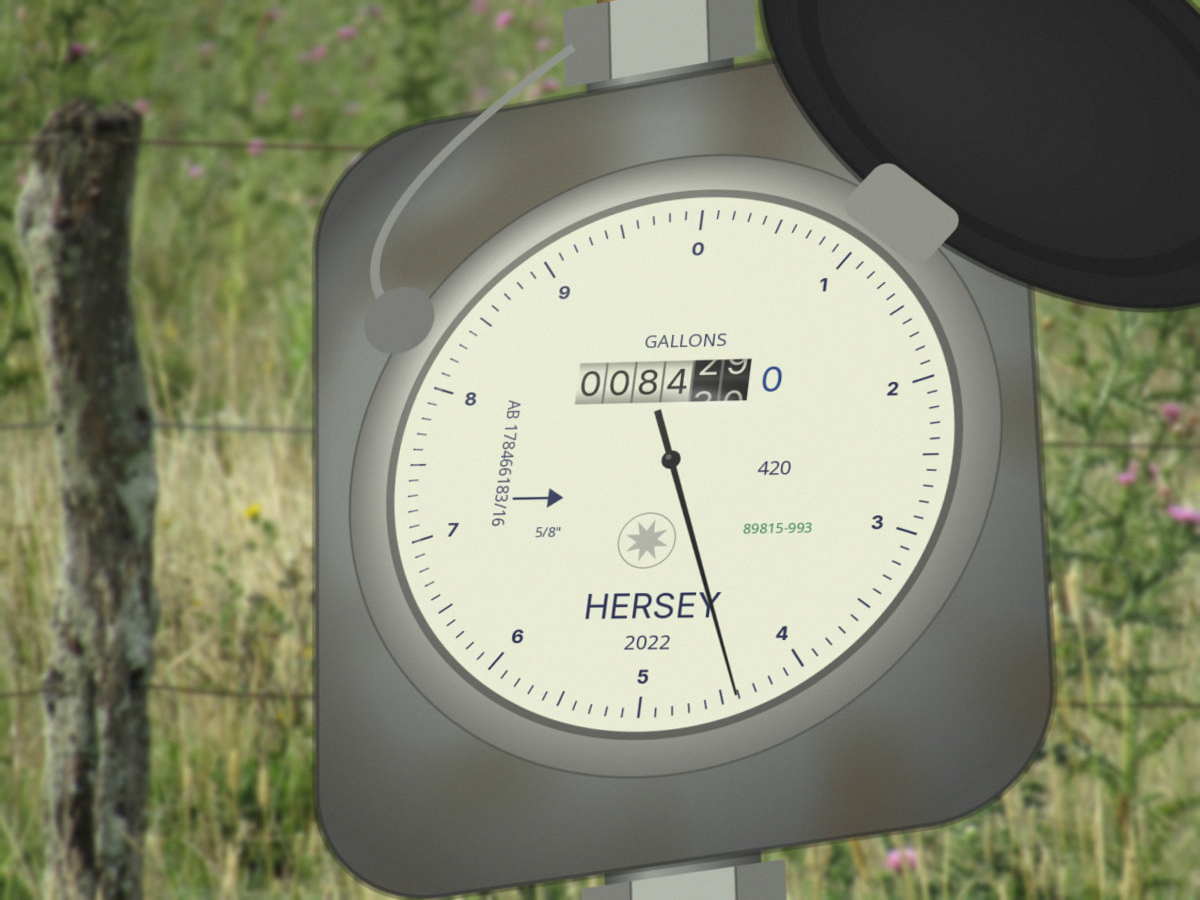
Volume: value=84294.4 unit=gal
